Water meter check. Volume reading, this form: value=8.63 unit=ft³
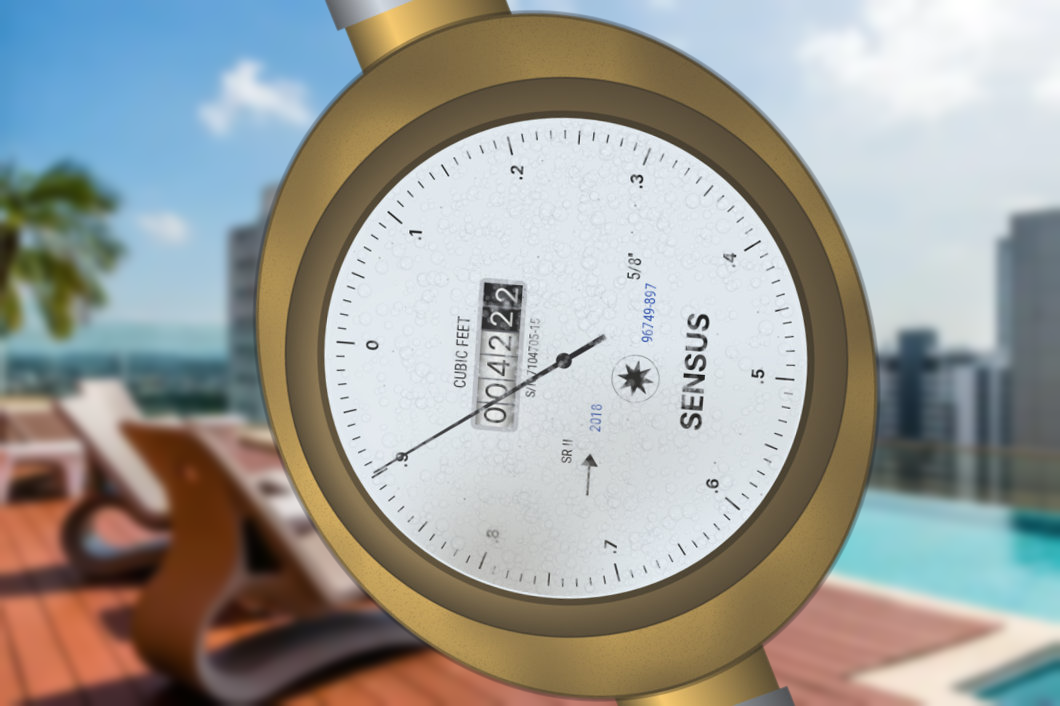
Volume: value=4221.90 unit=ft³
